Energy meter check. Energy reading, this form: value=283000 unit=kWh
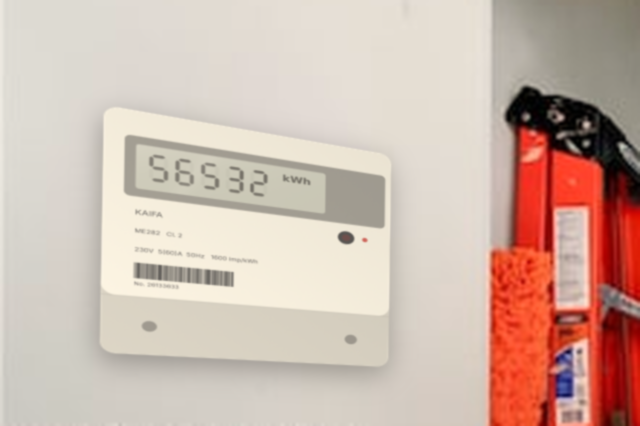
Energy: value=56532 unit=kWh
